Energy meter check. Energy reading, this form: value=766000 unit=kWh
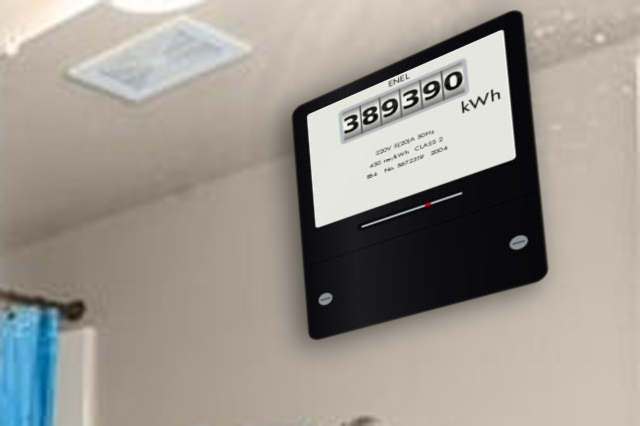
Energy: value=389390 unit=kWh
